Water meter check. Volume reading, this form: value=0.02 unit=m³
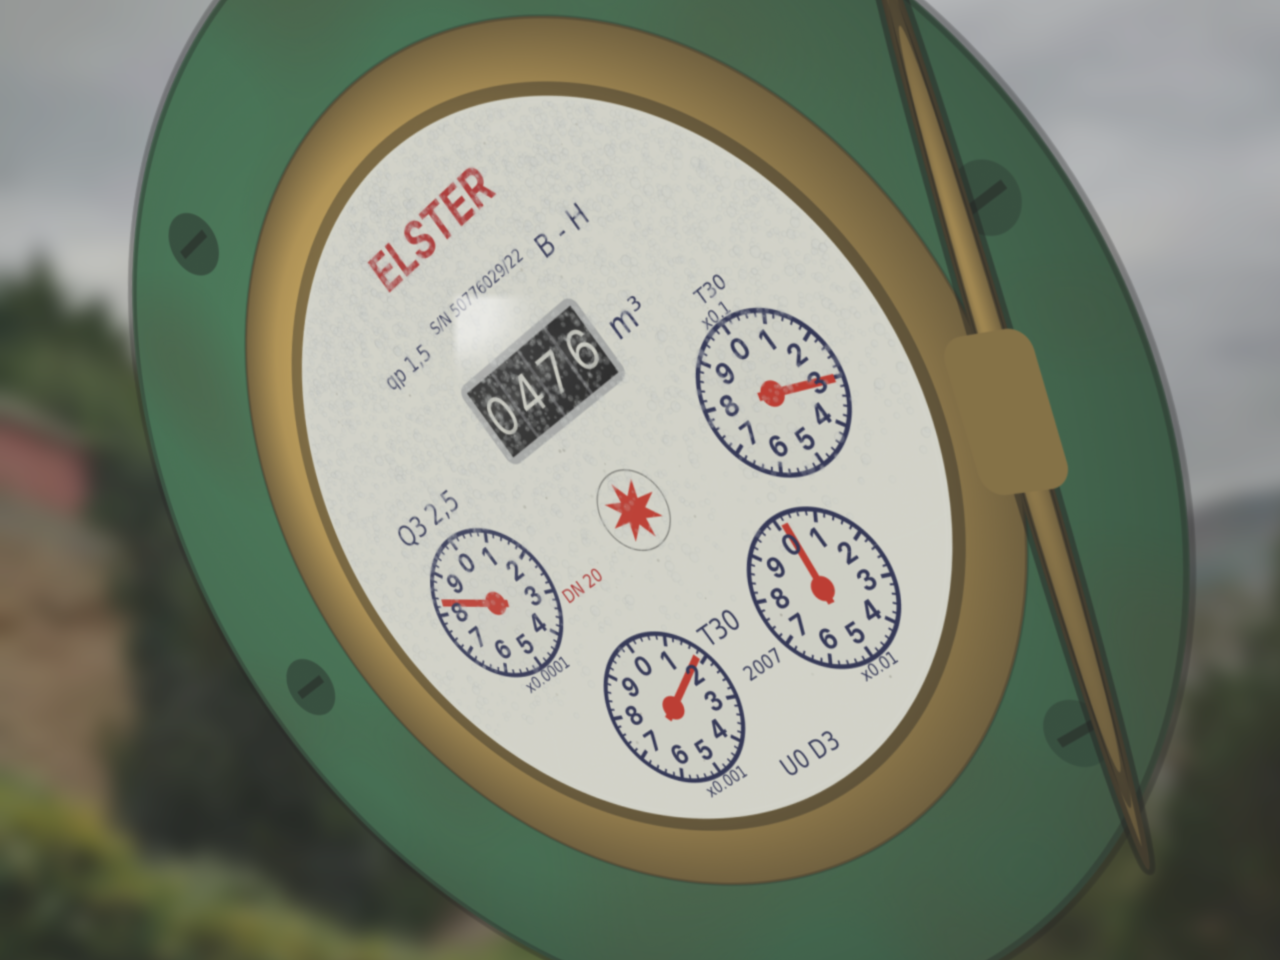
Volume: value=476.3018 unit=m³
